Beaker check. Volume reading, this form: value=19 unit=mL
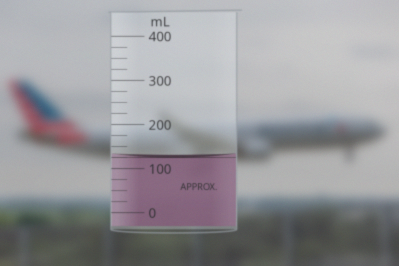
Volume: value=125 unit=mL
